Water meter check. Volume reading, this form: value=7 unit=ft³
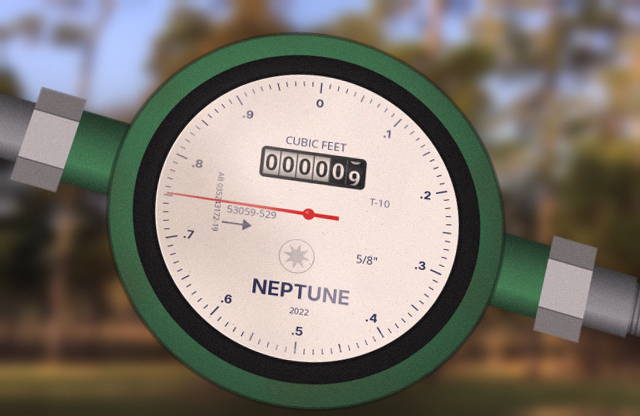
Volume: value=8.75 unit=ft³
